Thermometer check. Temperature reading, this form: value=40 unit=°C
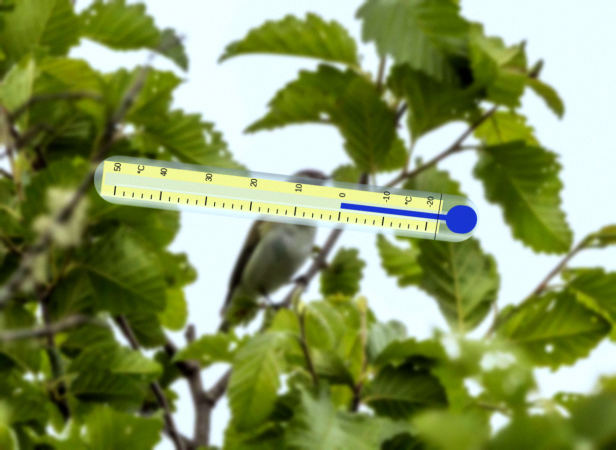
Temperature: value=0 unit=°C
